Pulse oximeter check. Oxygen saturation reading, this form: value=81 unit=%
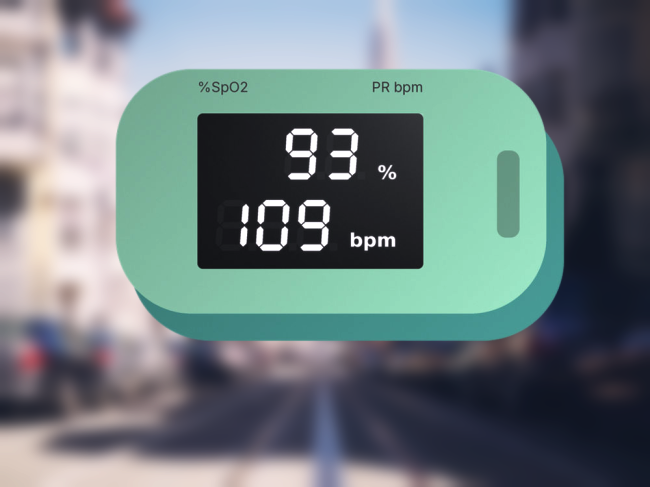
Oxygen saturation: value=93 unit=%
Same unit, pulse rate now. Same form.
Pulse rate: value=109 unit=bpm
